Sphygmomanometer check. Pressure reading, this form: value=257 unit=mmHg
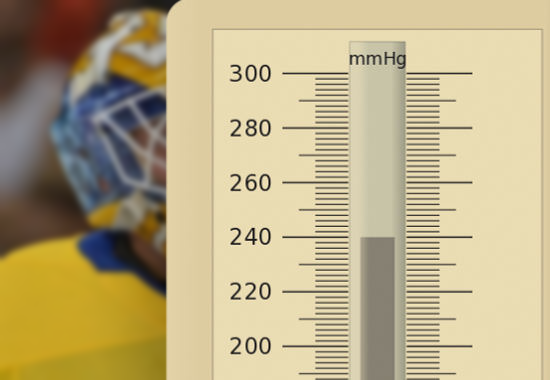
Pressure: value=240 unit=mmHg
